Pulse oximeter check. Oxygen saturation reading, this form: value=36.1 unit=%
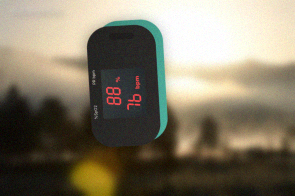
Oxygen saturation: value=88 unit=%
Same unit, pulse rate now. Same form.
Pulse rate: value=76 unit=bpm
